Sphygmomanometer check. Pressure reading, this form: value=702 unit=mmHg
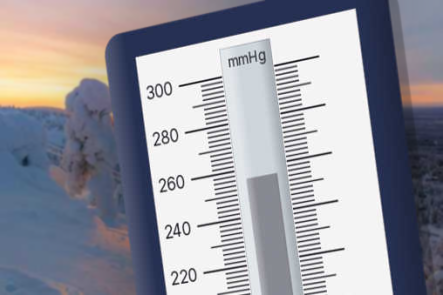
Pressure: value=256 unit=mmHg
